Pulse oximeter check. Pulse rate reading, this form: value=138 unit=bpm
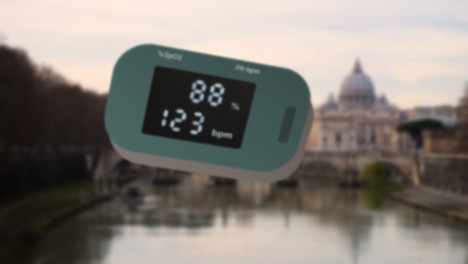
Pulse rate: value=123 unit=bpm
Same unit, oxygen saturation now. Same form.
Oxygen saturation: value=88 unit=%
